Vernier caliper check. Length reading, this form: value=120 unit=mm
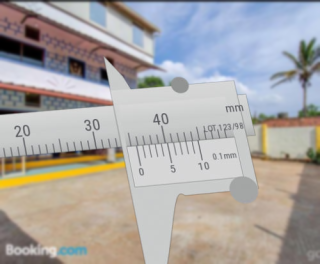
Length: value=35.8 unit=mm
